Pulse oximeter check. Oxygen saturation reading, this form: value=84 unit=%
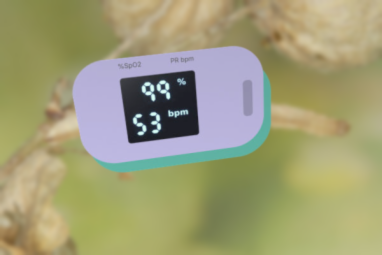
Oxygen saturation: value=99 unit=%
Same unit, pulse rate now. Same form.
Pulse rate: value=53 unit=bpm
